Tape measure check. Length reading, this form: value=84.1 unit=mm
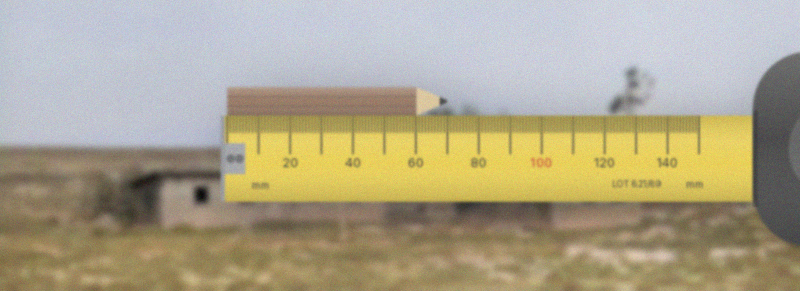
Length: value=70 unit=mm
